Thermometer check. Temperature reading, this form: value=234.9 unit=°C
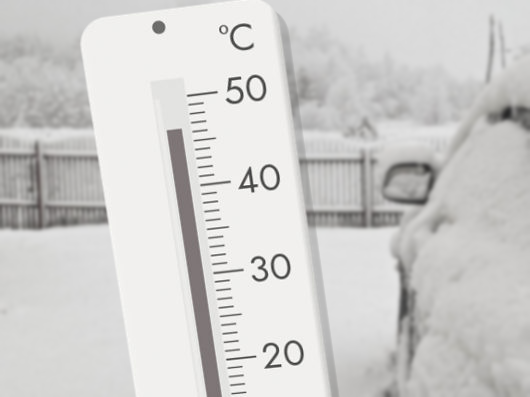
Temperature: value=46.5 unit=°C
